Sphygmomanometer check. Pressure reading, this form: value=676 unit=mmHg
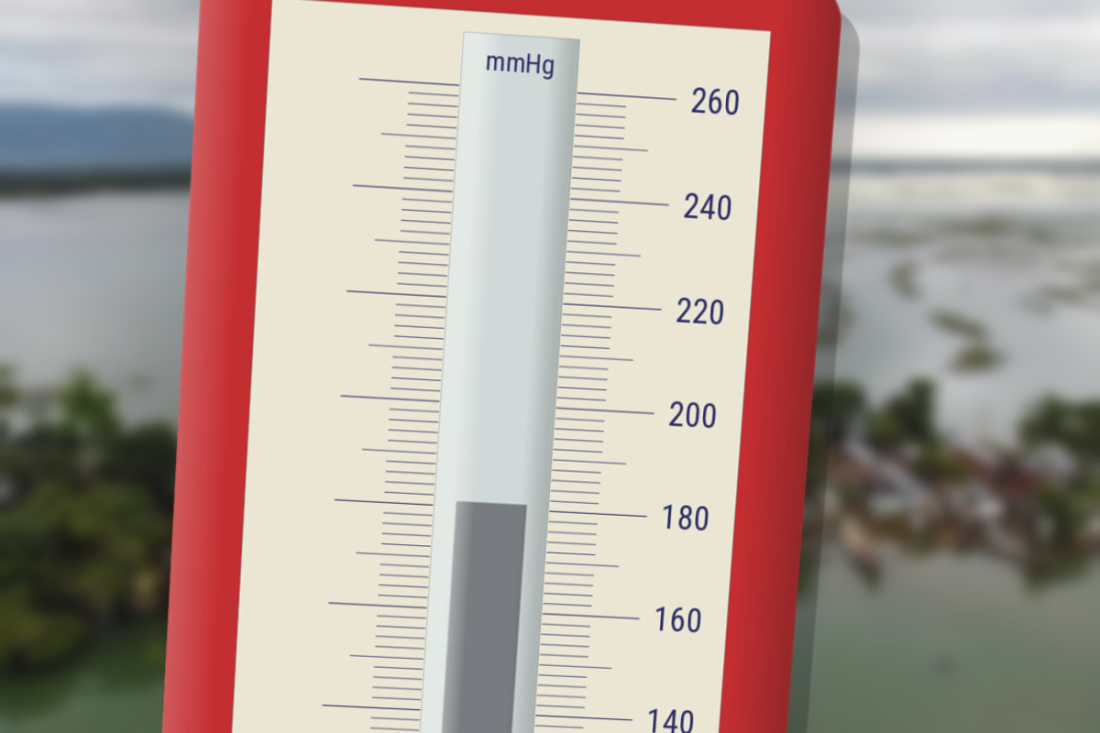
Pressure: value=181 unit=mmHg
